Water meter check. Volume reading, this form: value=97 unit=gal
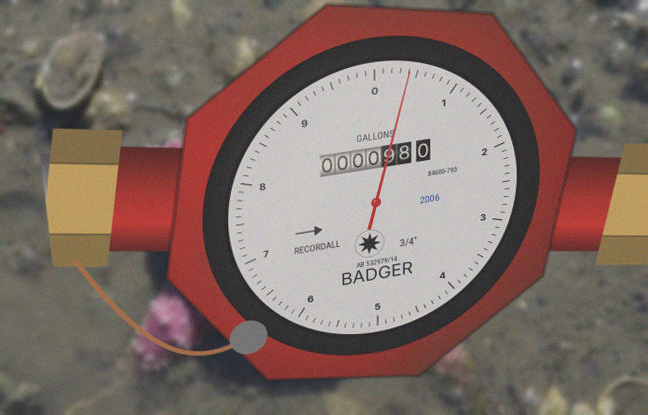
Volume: value=980.4 unit=gal
